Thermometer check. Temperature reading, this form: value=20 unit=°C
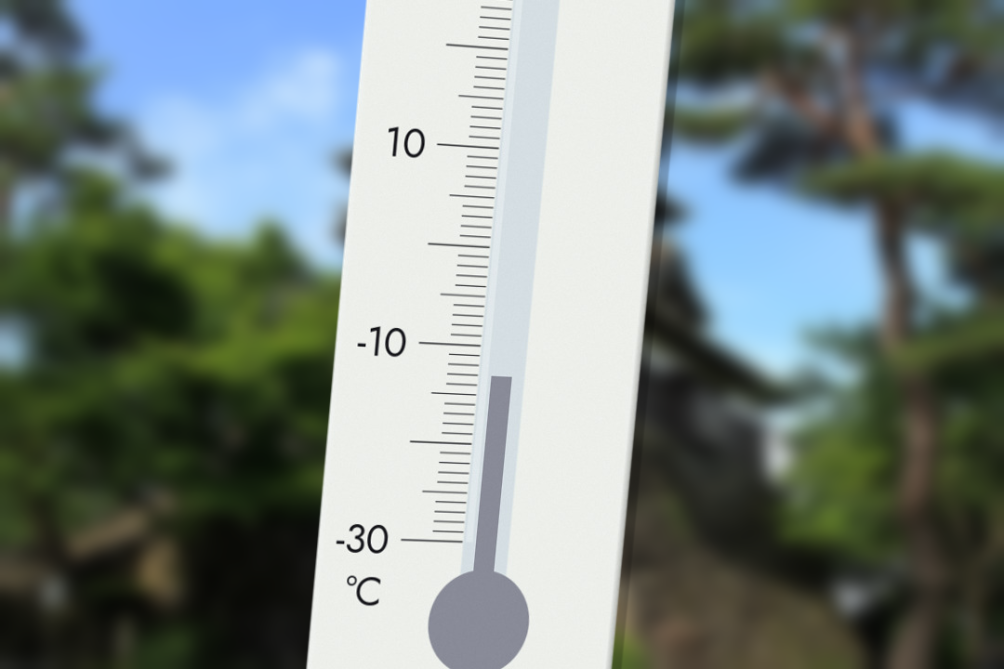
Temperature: value=-13 unit=°C
